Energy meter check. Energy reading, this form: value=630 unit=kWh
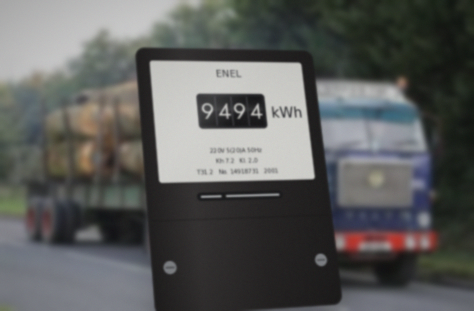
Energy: value=9494 unit=kWh
